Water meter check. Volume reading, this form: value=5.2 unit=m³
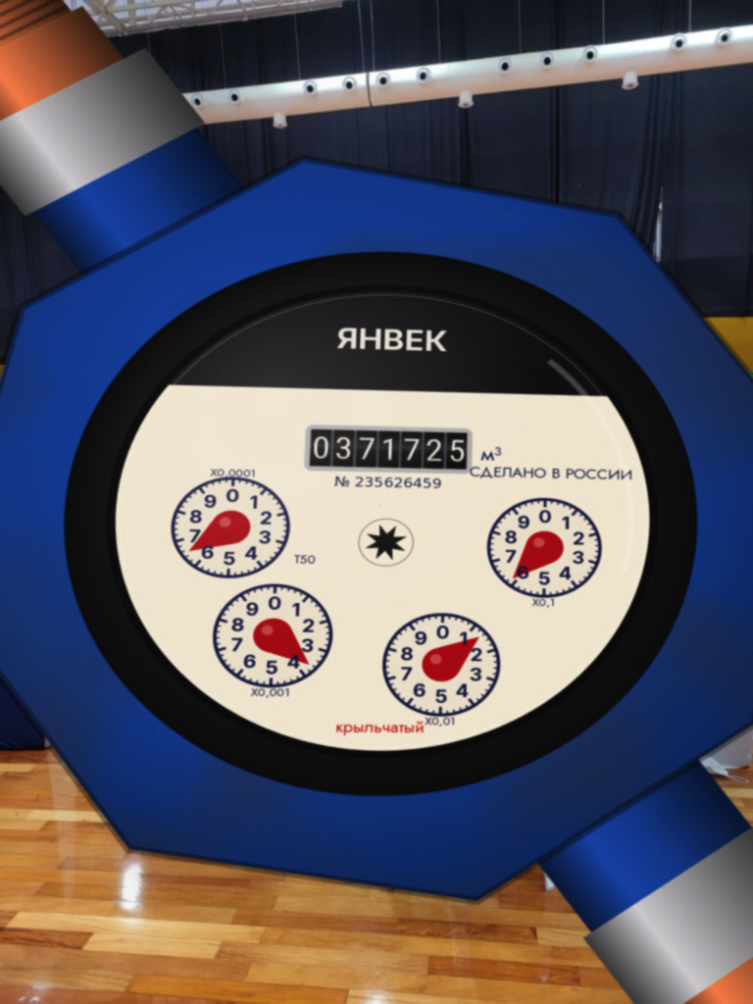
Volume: value=371725.6136 unit=m³
